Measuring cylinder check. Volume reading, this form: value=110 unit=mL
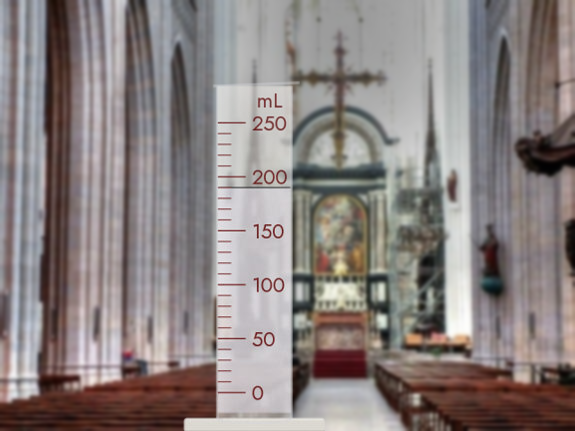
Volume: value=190 unit=mL
